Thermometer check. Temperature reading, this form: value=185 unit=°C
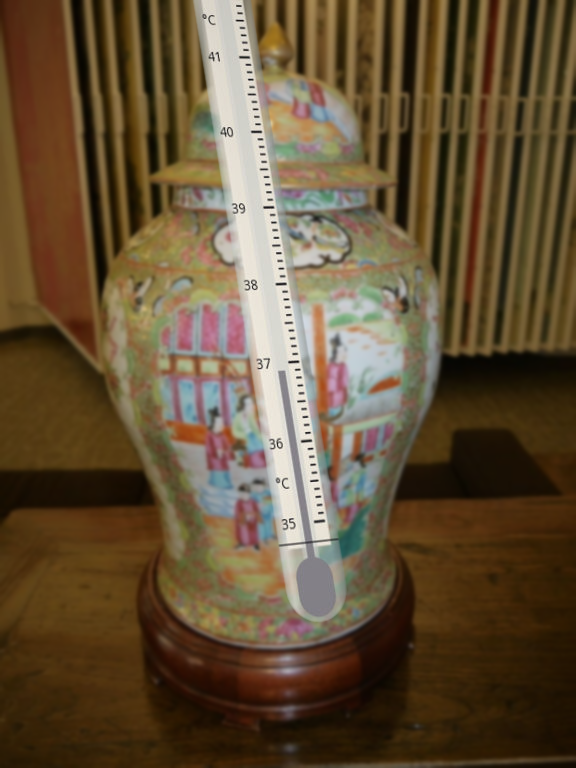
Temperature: value=36.9 unit=°C
